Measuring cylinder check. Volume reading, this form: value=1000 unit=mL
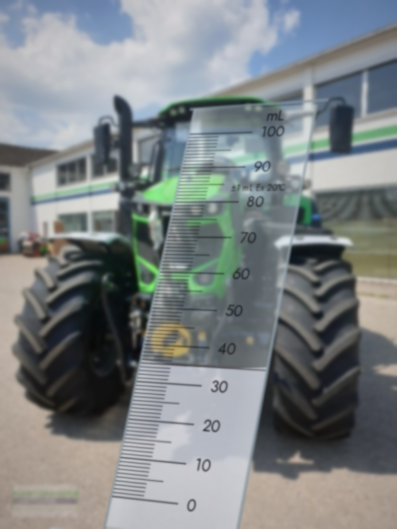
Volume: value=35 unit=mL
